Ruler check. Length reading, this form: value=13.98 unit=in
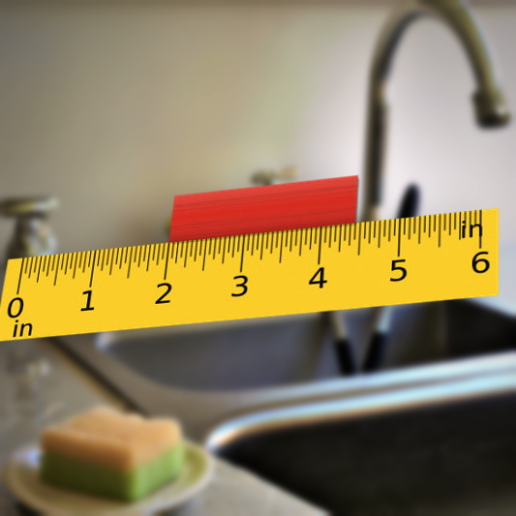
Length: value=2.4375 unit=in
